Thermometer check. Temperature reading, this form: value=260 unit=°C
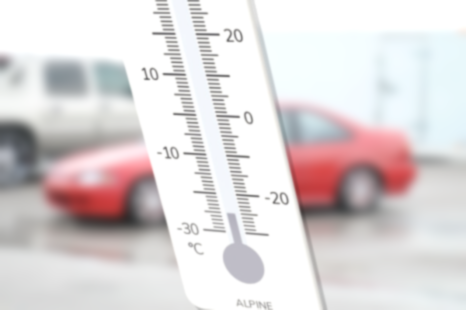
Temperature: value=-25 unit=°C
